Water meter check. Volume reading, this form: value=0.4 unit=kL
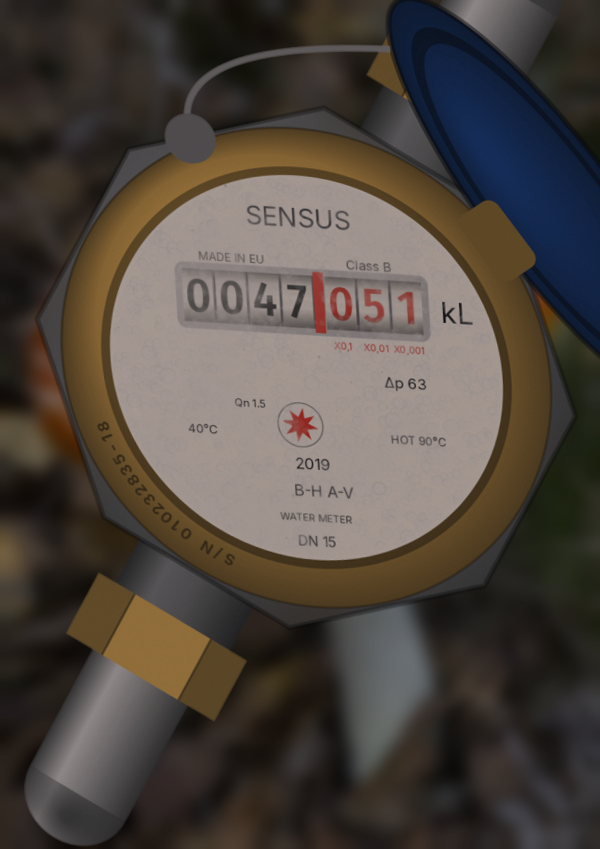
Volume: value=47.051 unit=kL
